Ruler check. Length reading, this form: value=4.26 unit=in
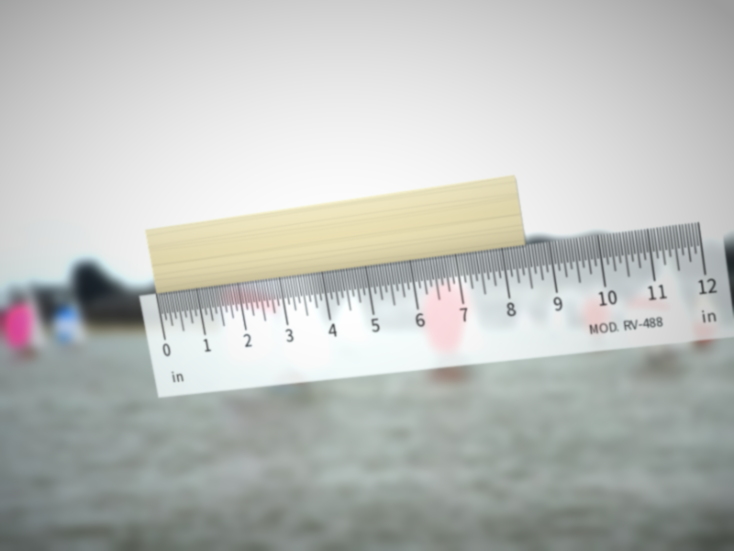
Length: value=8.5 unit=in
